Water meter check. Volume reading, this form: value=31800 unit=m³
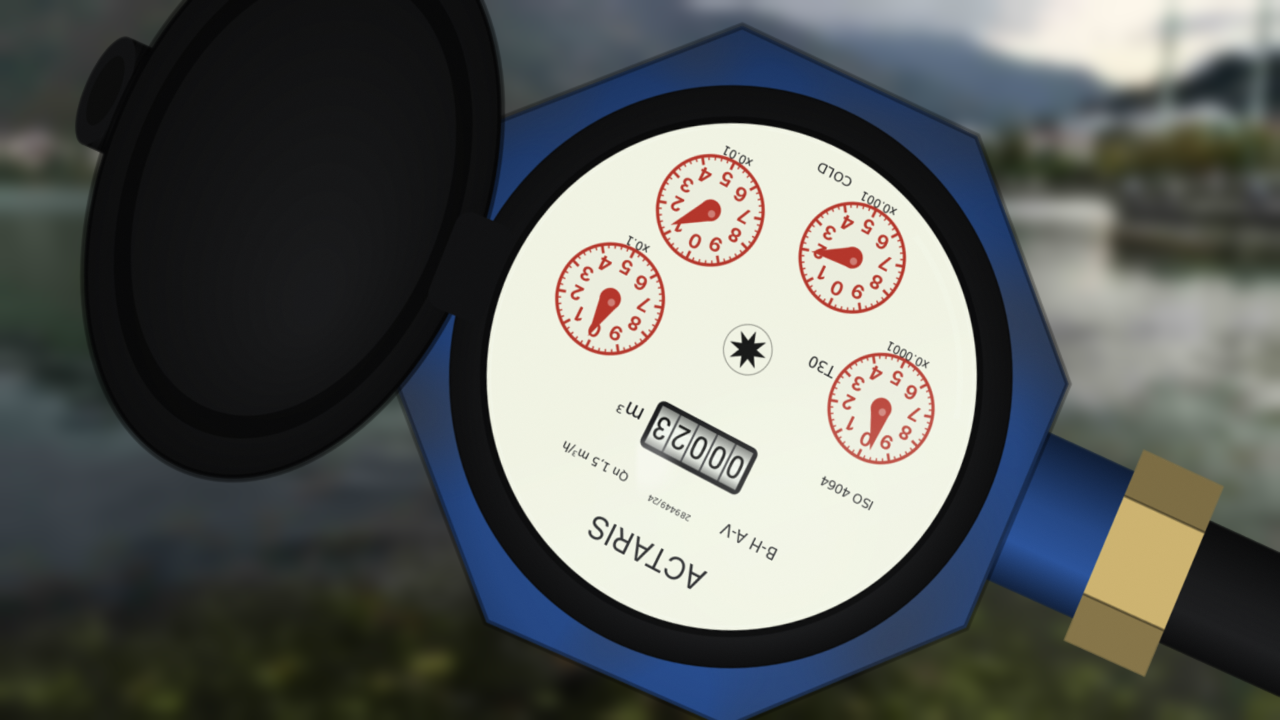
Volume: value=23.0119 unit=m³
